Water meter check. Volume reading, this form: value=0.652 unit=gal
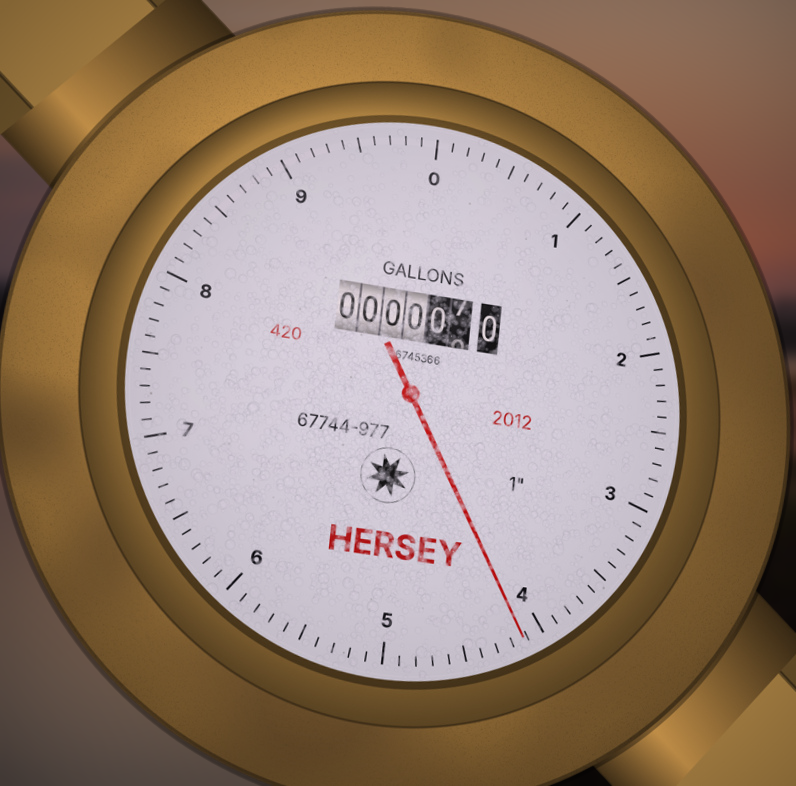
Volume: value=74.1 unit=gal
